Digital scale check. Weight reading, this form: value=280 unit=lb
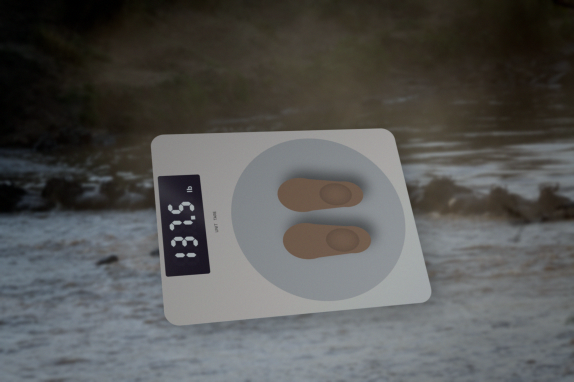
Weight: value=137.5 unit=lb
